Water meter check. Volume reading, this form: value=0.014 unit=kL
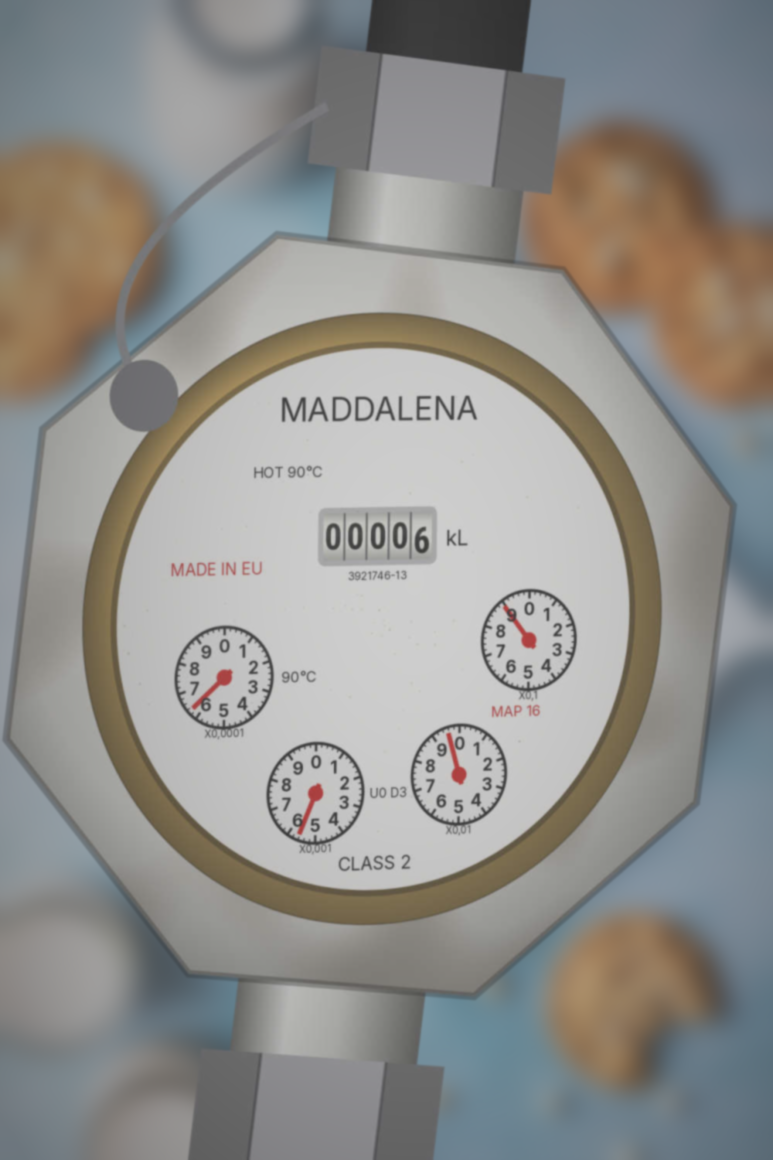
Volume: value=5.8956 unit=kL
